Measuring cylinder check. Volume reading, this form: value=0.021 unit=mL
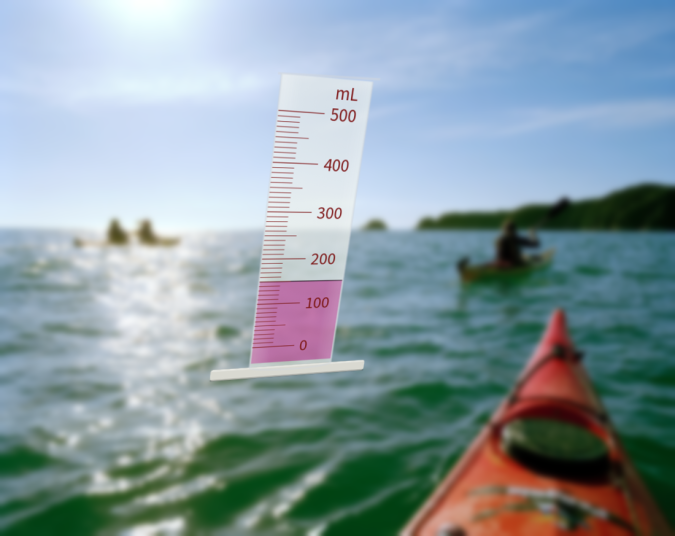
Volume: value=150 unit=mL
